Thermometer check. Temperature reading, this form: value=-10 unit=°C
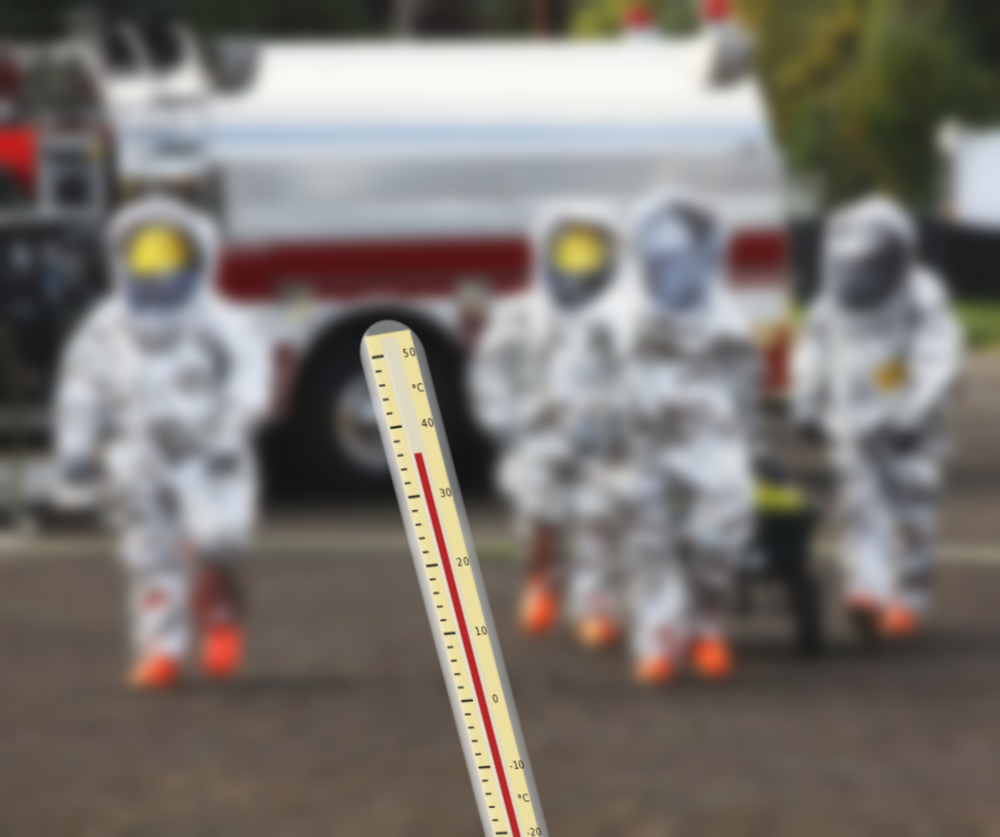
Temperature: value=36 unit=°C
